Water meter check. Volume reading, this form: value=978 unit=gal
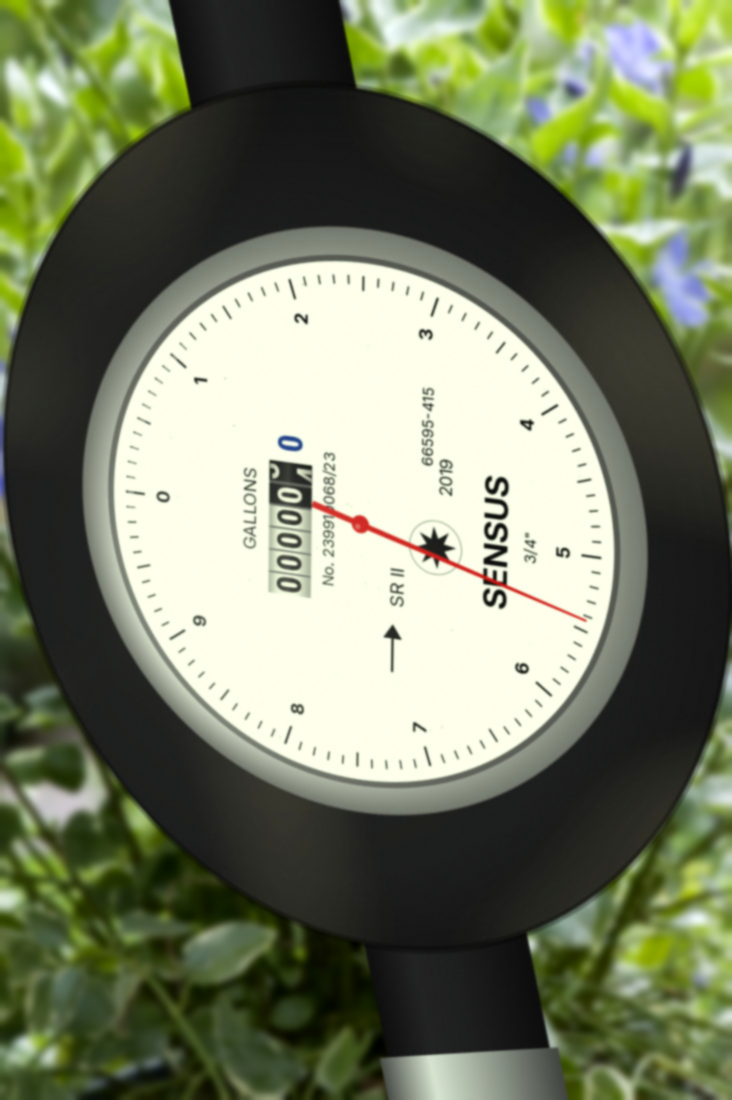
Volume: value=35.4 unit=gal
